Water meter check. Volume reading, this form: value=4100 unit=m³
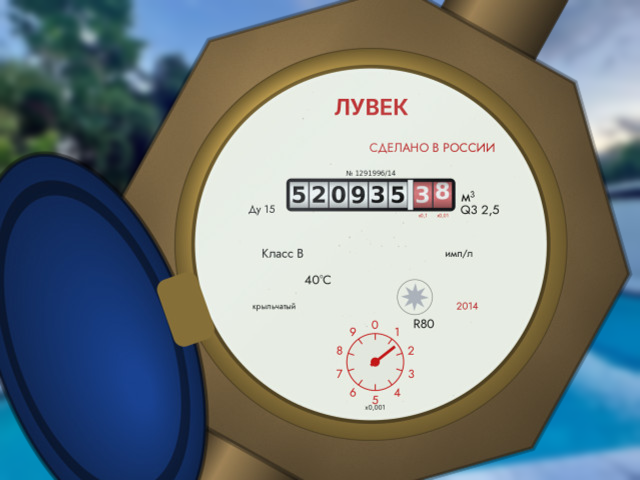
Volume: value=520935.381 unit=m³
